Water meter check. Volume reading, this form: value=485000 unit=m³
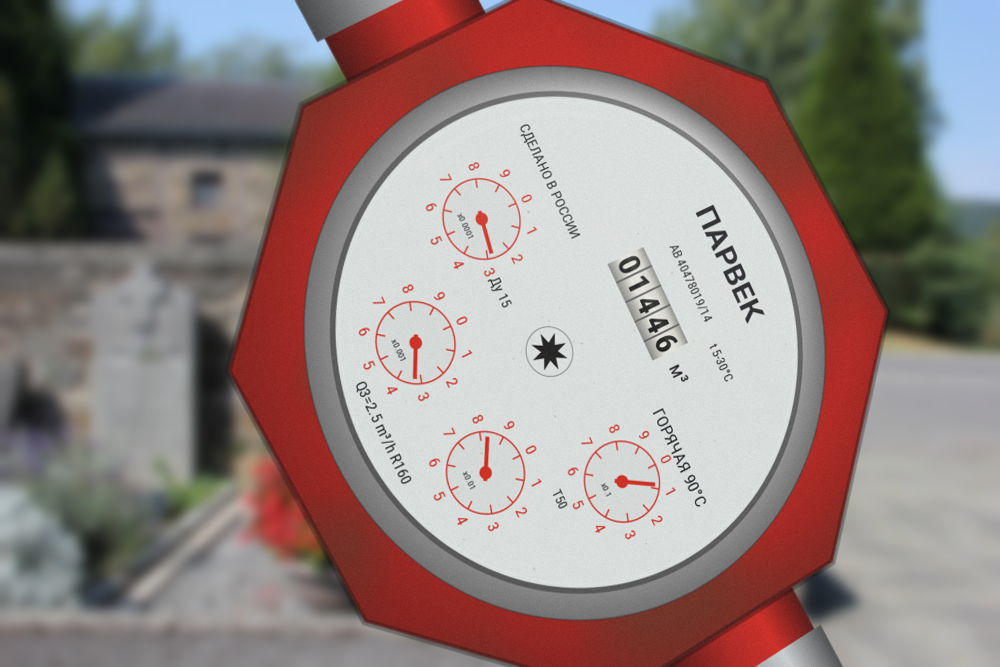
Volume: value=1446.0832 unit=m³
